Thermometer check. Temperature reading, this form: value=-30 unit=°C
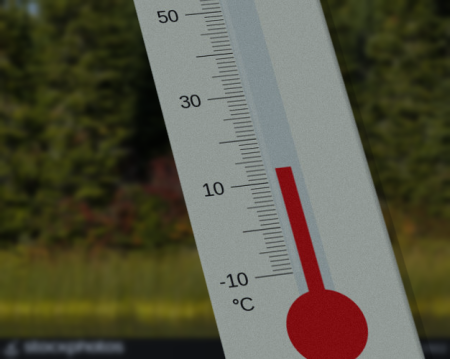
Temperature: value=13 unit=°C
